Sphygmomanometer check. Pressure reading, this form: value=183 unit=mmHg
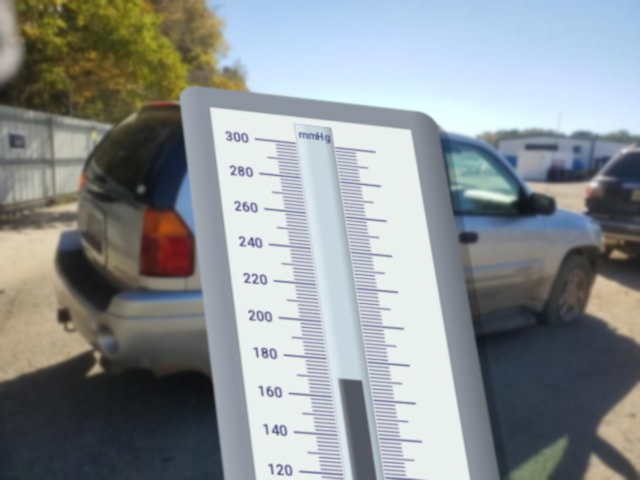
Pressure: value=170 unit=mmHg
